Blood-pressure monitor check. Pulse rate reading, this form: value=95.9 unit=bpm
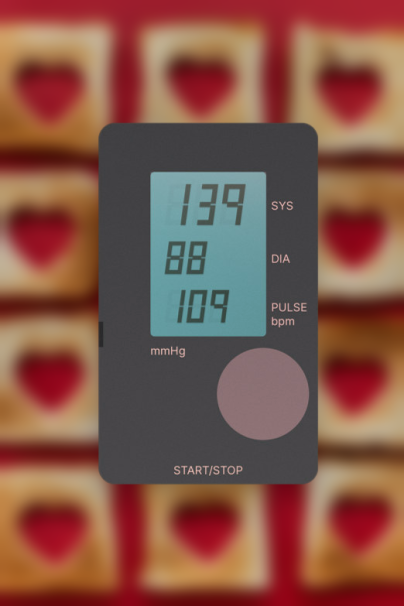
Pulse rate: value=109 unit=bpm
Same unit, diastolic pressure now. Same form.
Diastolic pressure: value=88 unit=mmHg
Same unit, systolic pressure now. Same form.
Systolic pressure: value=139 unit=mmHg
